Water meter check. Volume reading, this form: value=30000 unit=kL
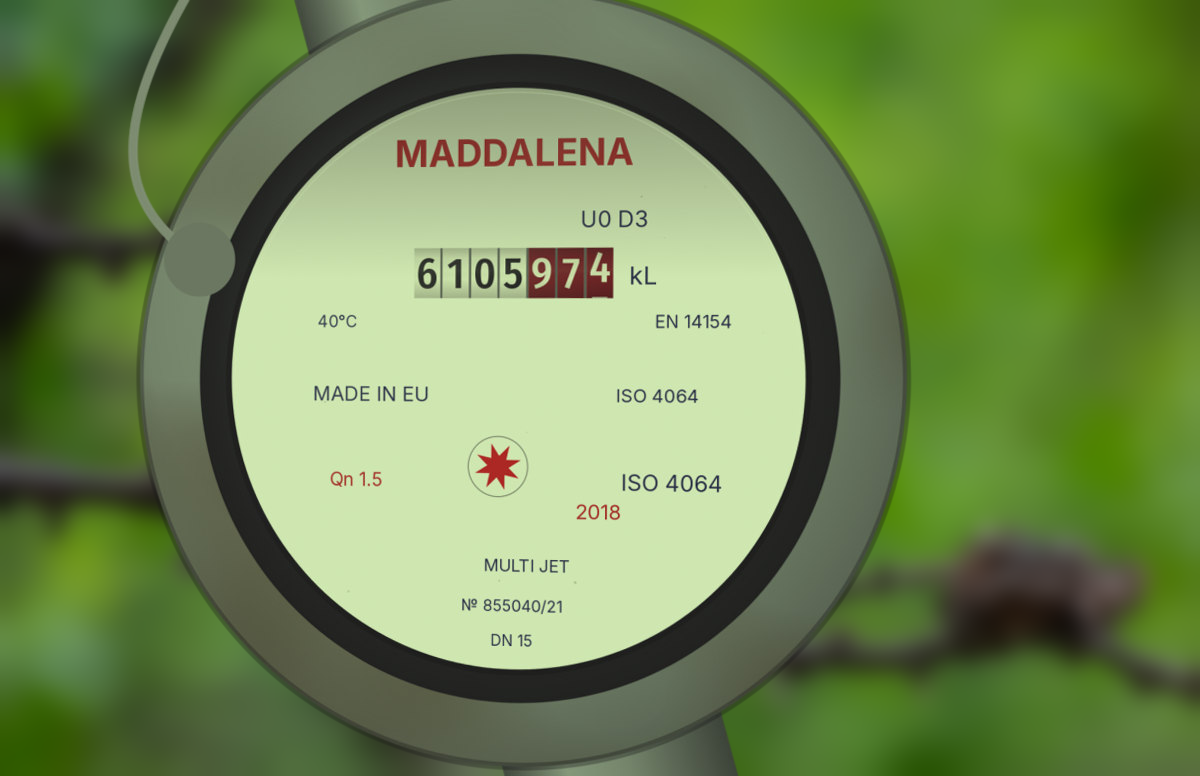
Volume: value=6105.974 unit=kL
